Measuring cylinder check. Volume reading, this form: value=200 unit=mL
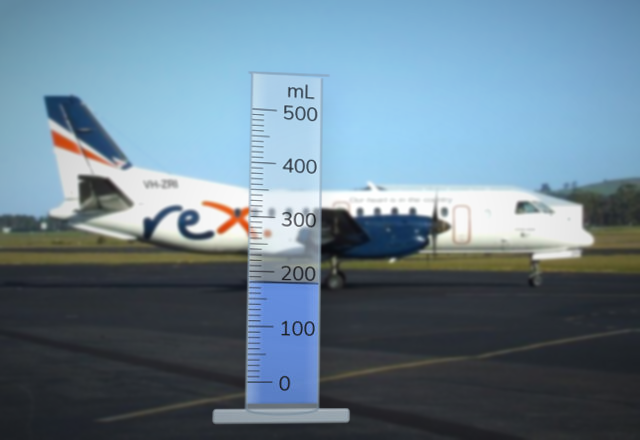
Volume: value=180 unit=mL
